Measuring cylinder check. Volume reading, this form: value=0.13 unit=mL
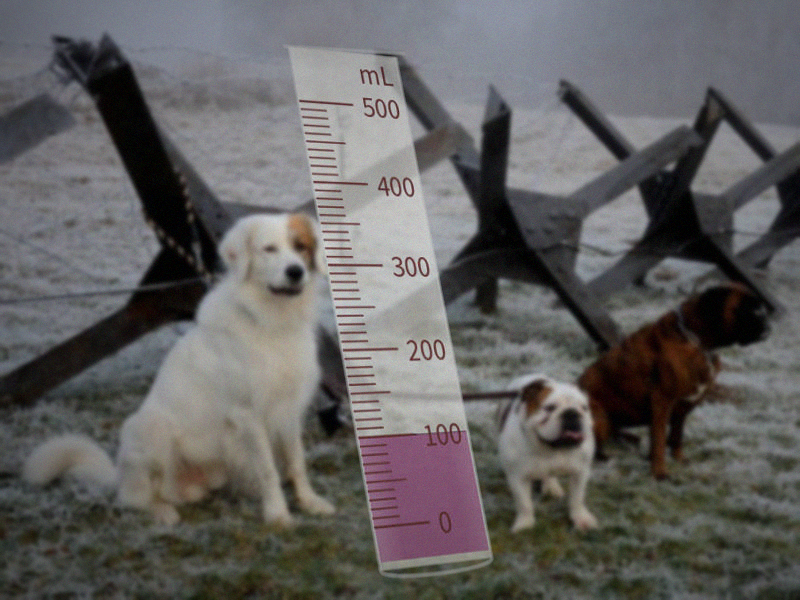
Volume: value=100 unit=mL
